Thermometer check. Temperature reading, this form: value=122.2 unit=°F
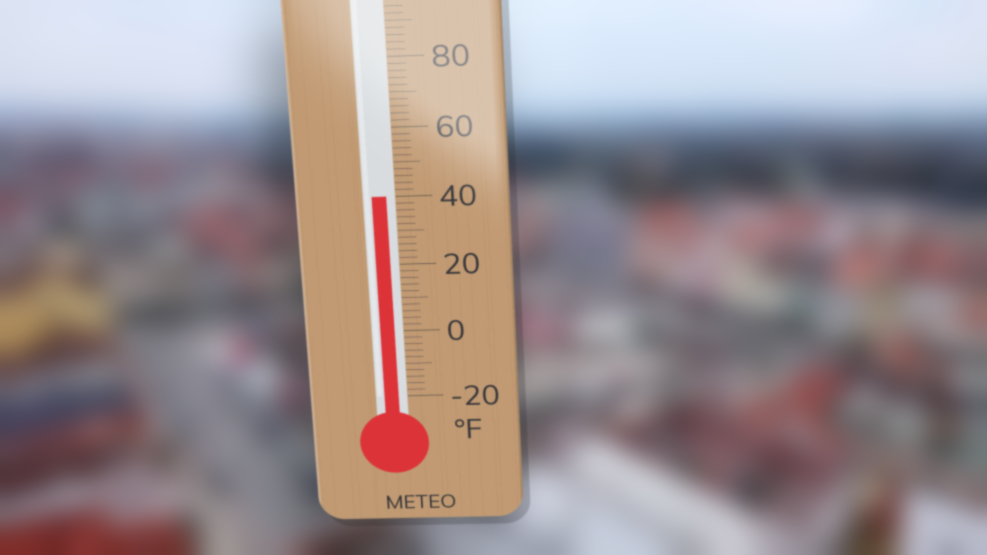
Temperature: value=40 unit=°F
